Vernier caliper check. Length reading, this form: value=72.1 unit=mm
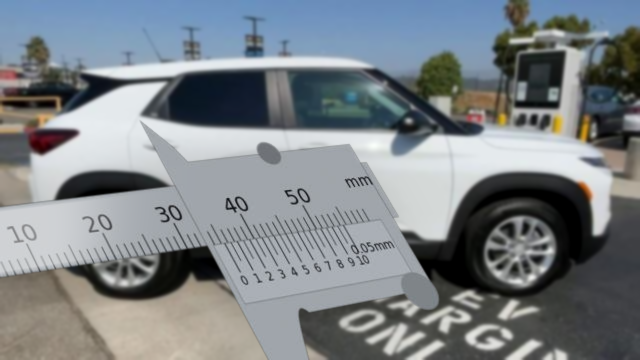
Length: value=35.5 unit=mm
